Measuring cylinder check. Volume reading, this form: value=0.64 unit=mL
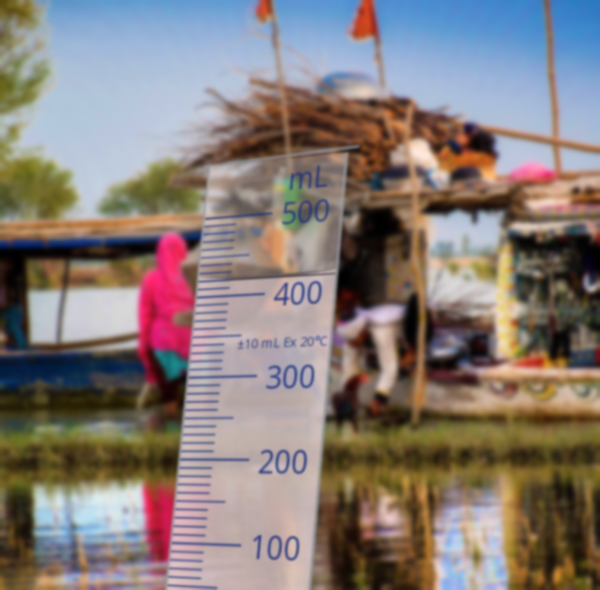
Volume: value=420 unit=mL
